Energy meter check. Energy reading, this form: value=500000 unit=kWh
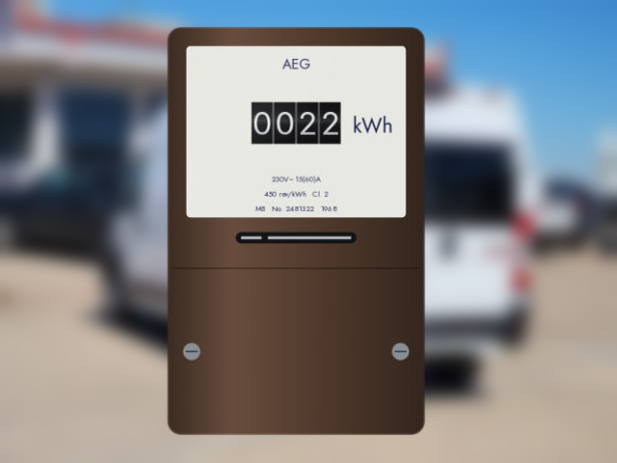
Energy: value=22 unit=kWh
